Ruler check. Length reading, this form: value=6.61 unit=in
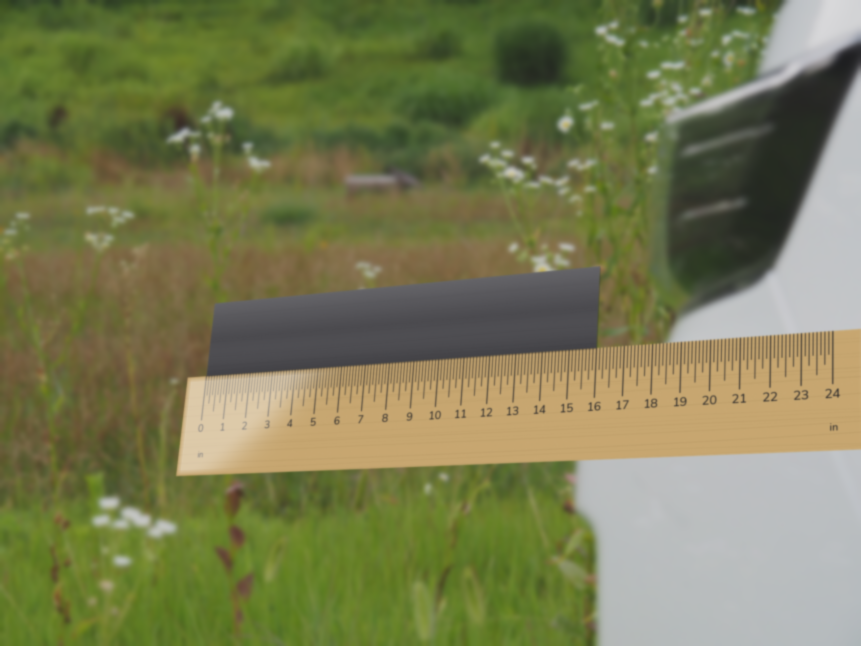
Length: value=16 unit=in
